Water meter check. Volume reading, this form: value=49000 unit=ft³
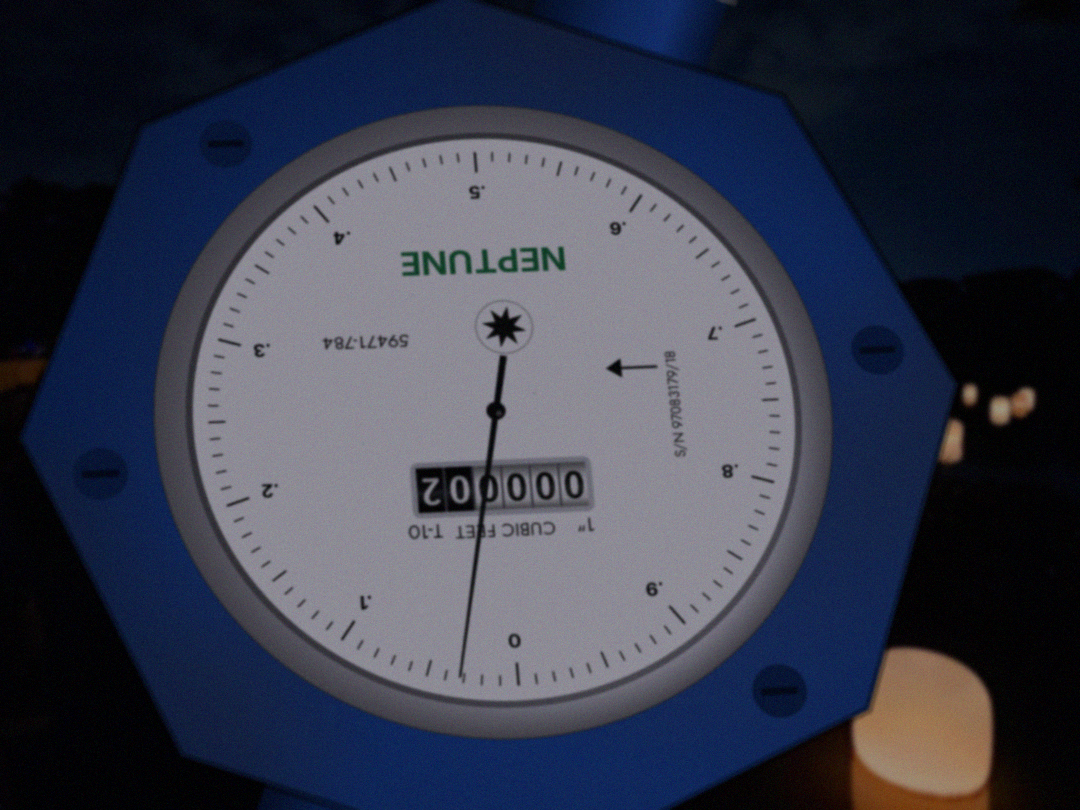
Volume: value=2.03 unit=ft³
